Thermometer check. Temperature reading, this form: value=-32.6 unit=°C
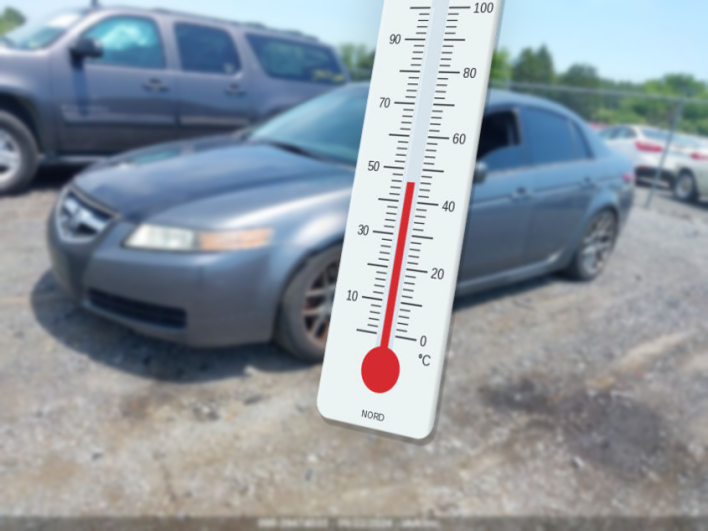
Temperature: value=46 unit=°C
